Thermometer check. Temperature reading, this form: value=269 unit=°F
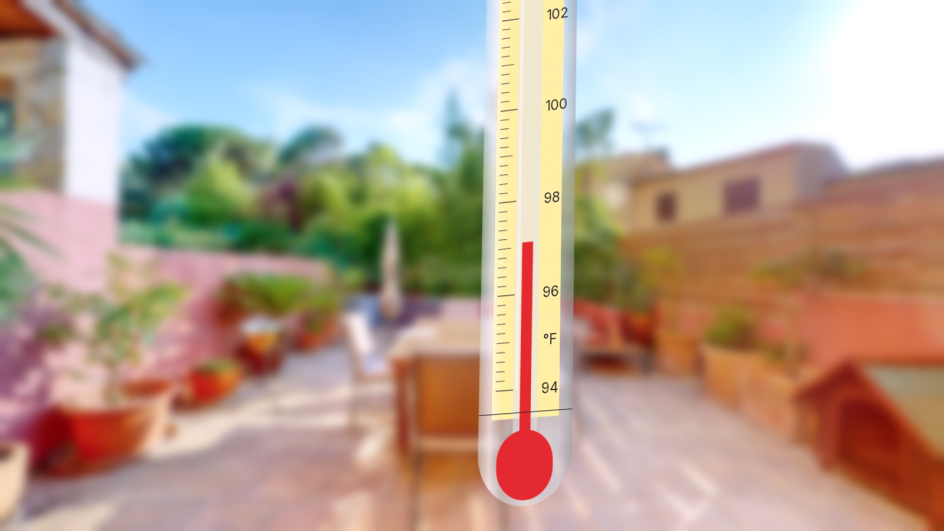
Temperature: value=97.1 unit=°F
